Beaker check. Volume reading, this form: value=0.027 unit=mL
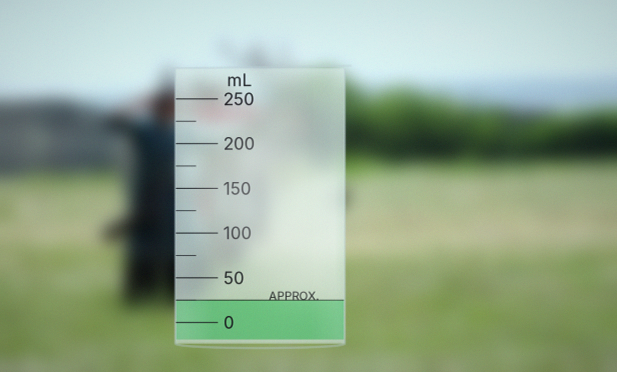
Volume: value=25 unit=mL
